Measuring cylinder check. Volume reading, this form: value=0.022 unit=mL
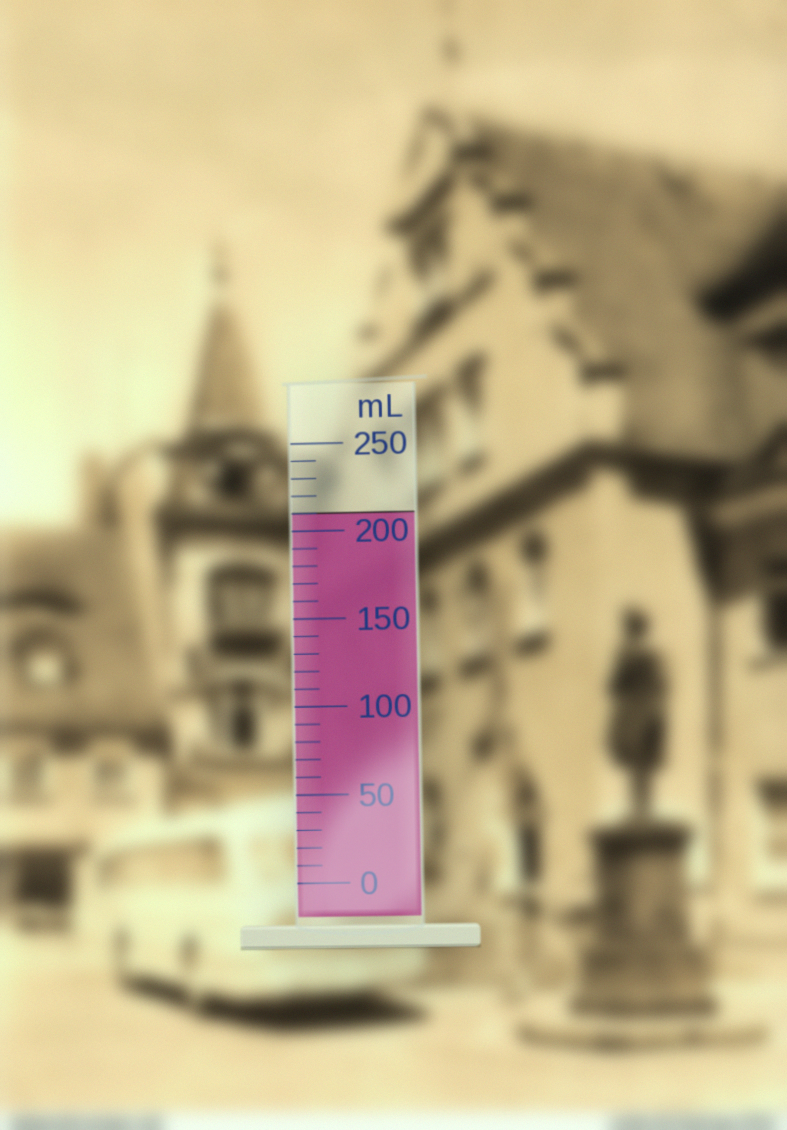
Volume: value=210 unit=mL
